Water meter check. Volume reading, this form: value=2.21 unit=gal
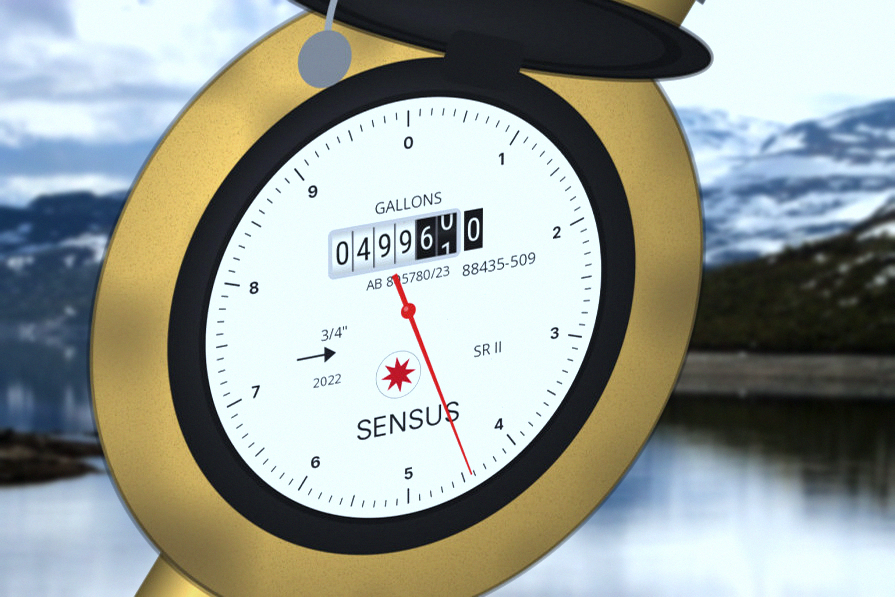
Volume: value=499604.4 unit=gal
